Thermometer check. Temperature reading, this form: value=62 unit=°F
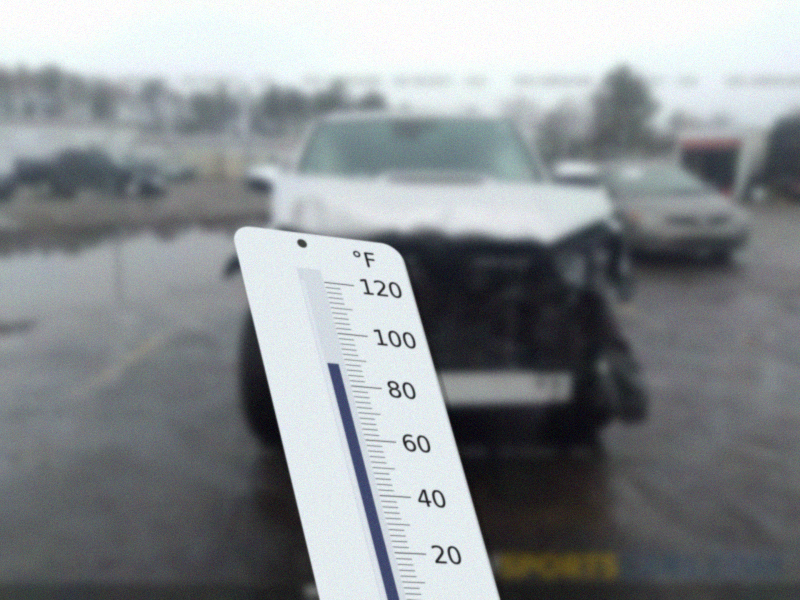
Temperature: value=88 unit=°F
